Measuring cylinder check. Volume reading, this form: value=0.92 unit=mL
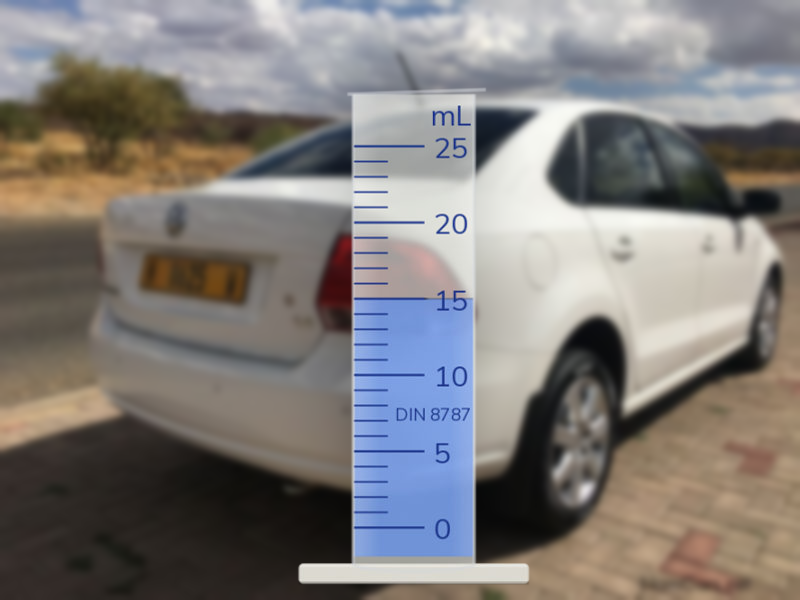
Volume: value=15 unit=mL
